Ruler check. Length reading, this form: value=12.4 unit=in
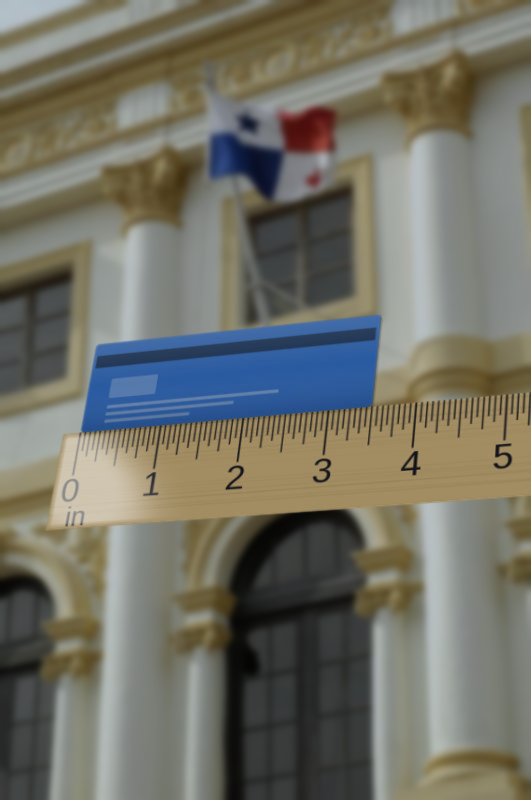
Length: value=3.5 unit=in
